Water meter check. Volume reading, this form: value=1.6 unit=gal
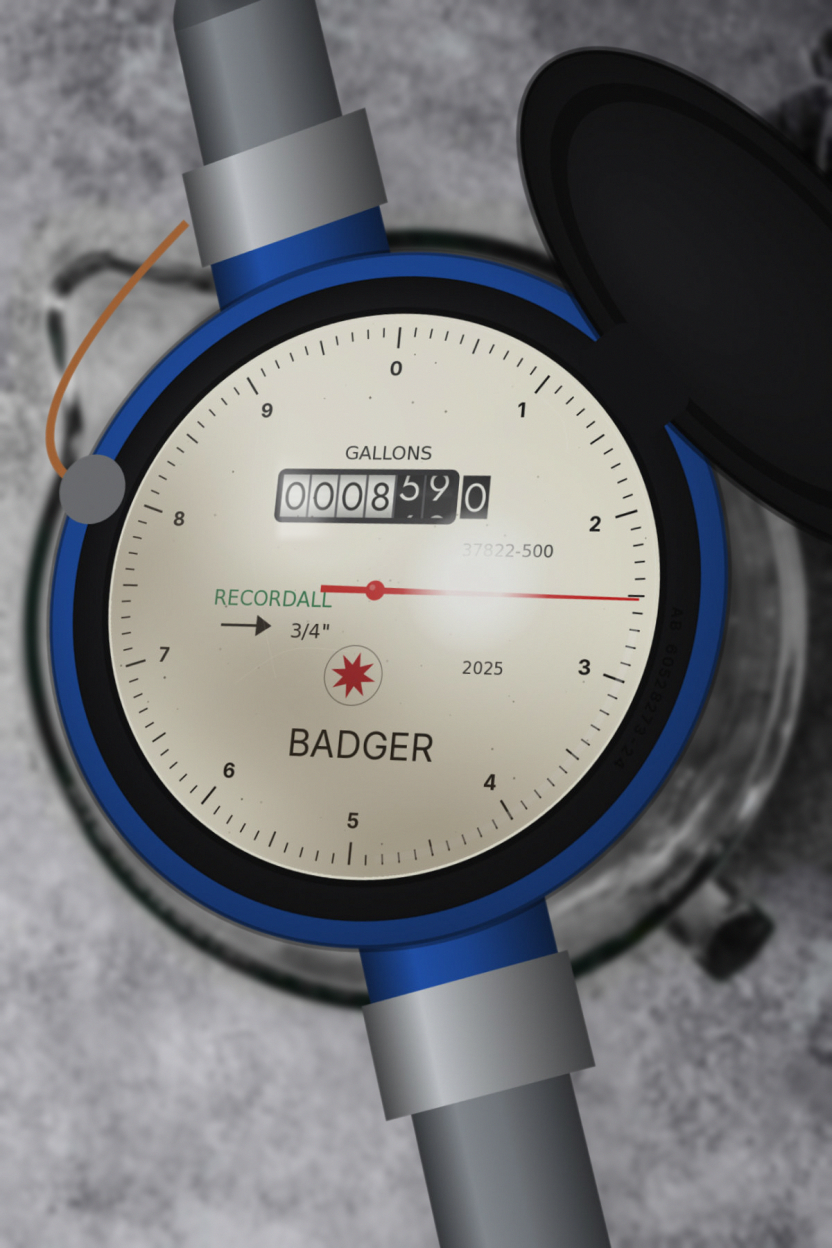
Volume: value=8592.5 unit=gal
